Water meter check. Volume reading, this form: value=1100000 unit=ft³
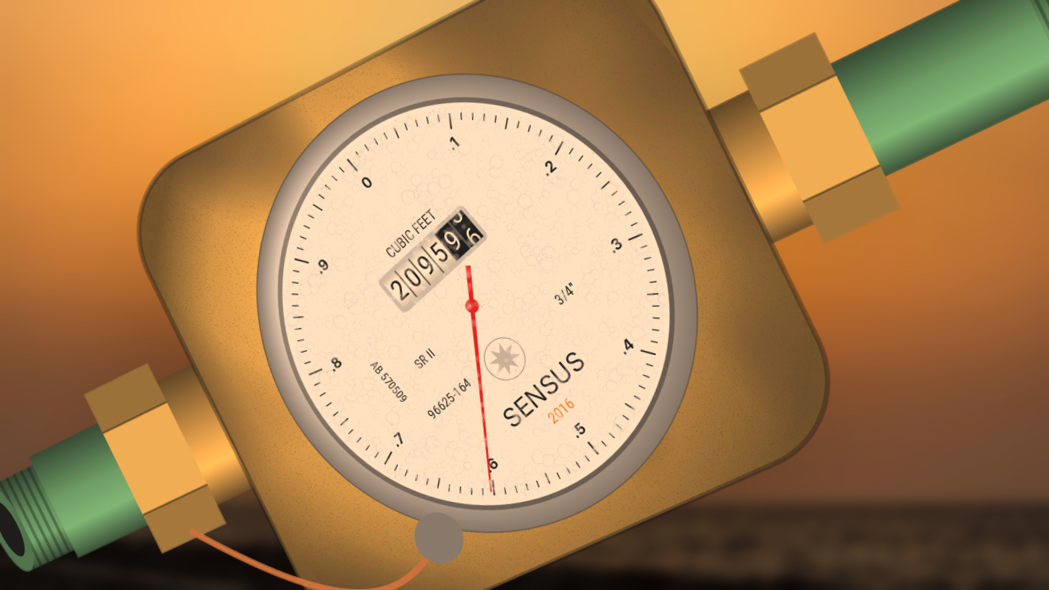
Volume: value=209595.60 unit=ft³
